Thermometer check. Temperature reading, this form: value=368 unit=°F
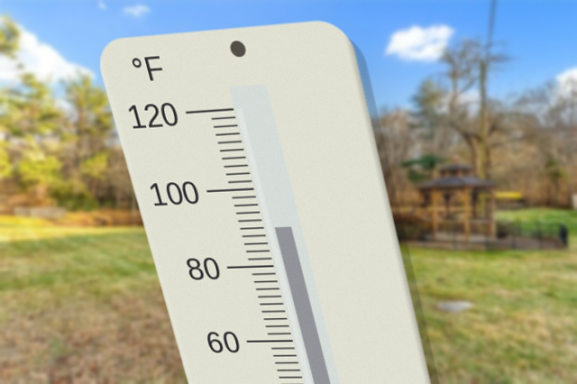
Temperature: value=90 unit=°F
